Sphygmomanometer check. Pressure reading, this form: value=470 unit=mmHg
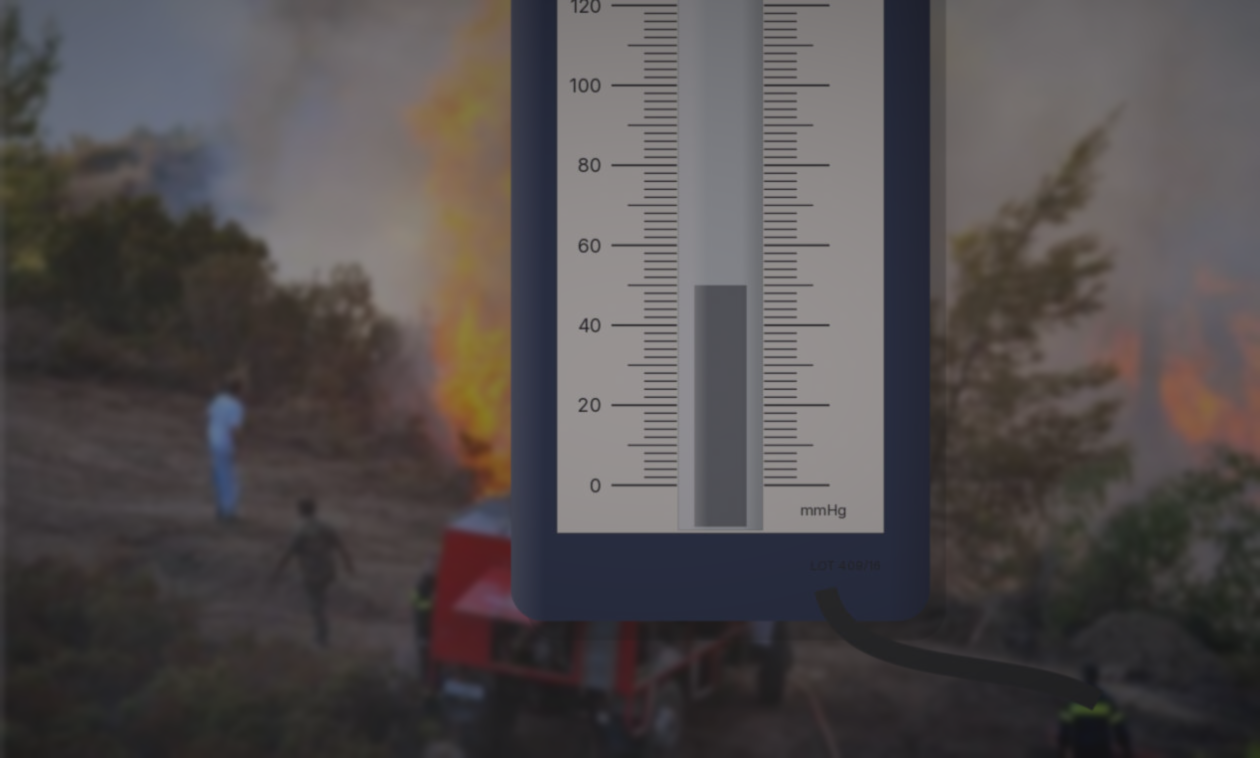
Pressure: value=50 unit=mmHg
